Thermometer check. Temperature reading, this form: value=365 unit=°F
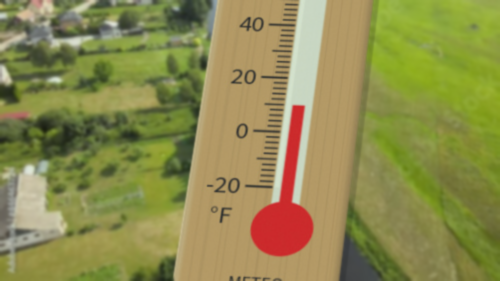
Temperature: value=10 unit=°F
